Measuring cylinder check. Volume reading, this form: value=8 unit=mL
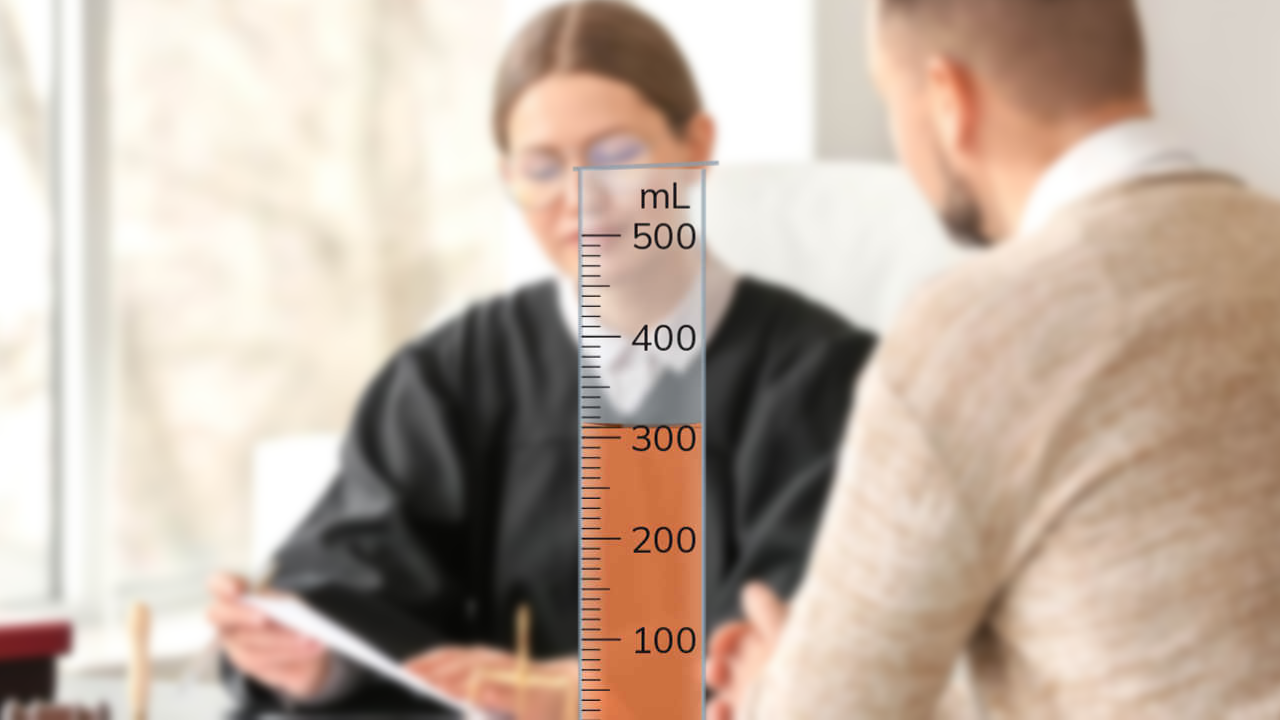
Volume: value=310 unit=mL
